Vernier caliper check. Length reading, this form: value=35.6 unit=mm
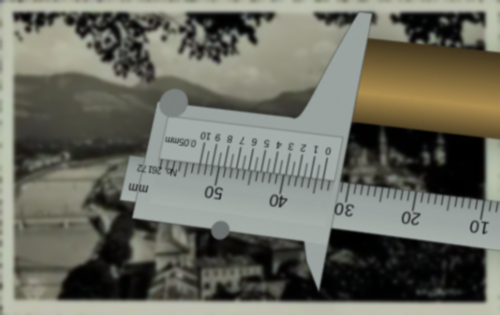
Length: value=34.0 unit=mm
